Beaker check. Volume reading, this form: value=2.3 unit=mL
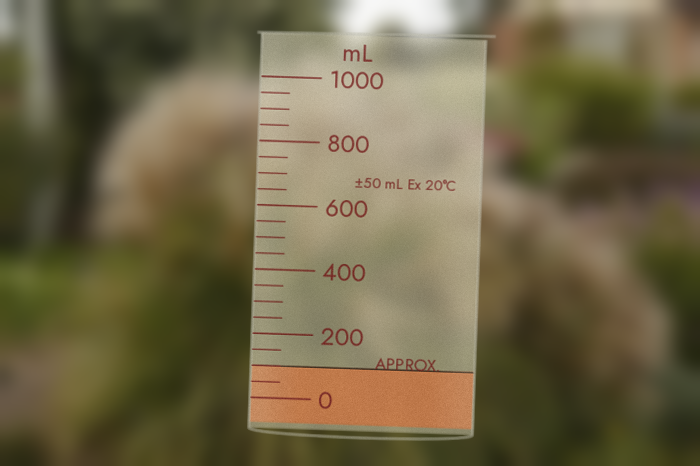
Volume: value=100 unit=mL
